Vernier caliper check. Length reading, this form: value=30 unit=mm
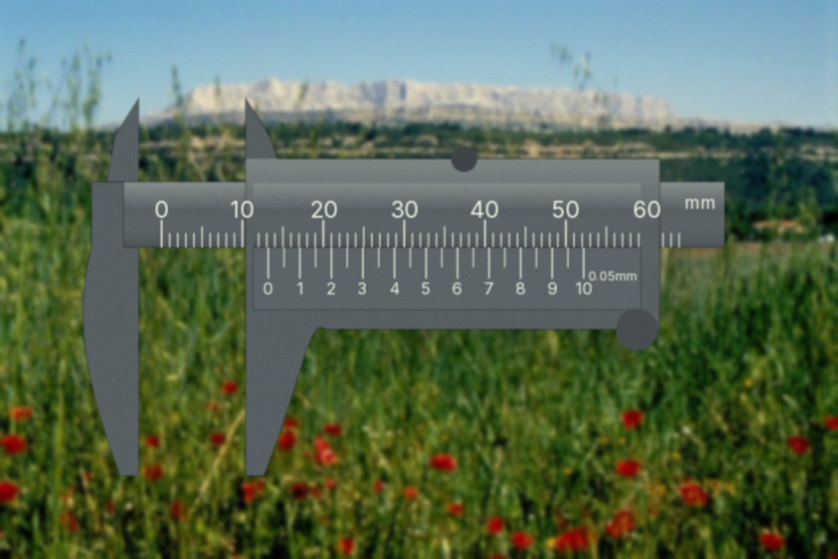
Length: value=13.2 unit=mm
